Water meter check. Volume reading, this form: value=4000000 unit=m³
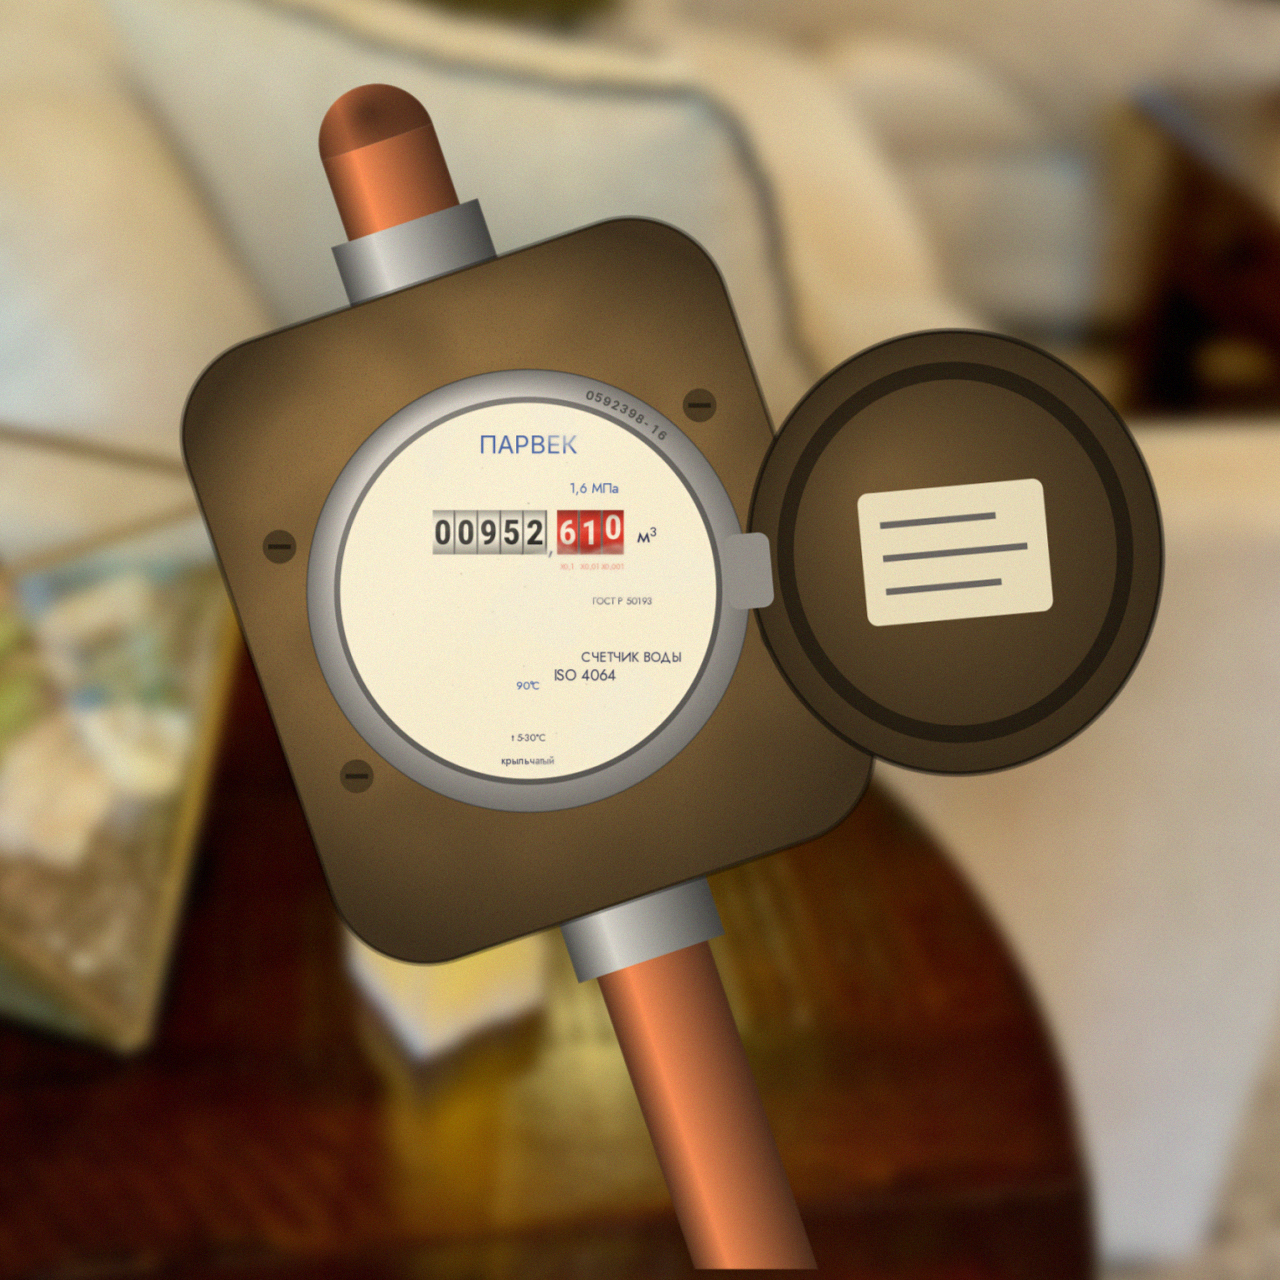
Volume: value=952.610 unit=m³
